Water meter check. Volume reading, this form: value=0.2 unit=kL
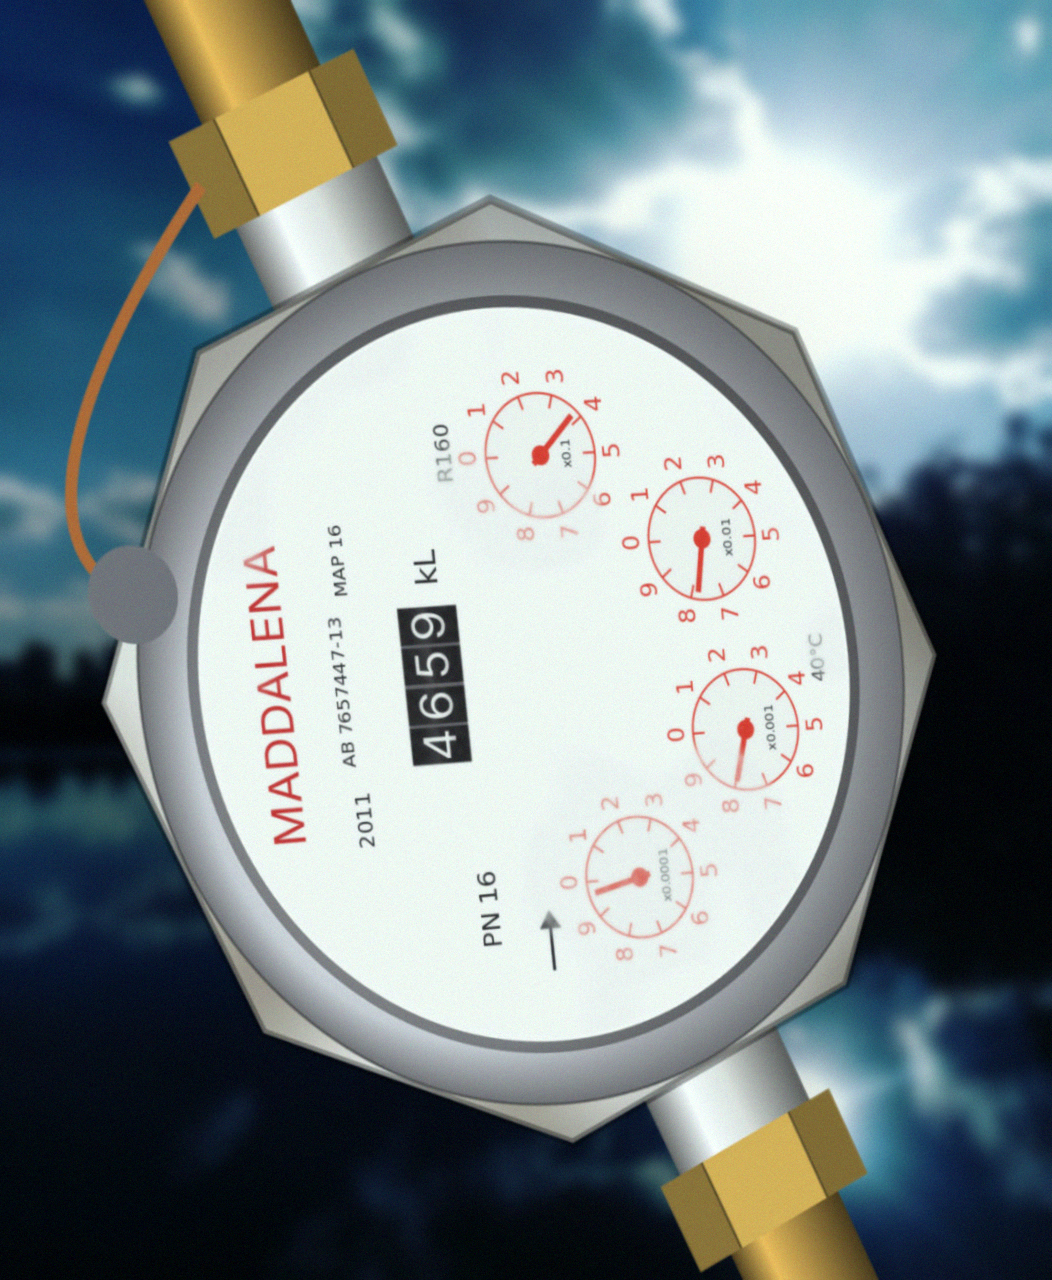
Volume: value=4659.3779 unit=kL
